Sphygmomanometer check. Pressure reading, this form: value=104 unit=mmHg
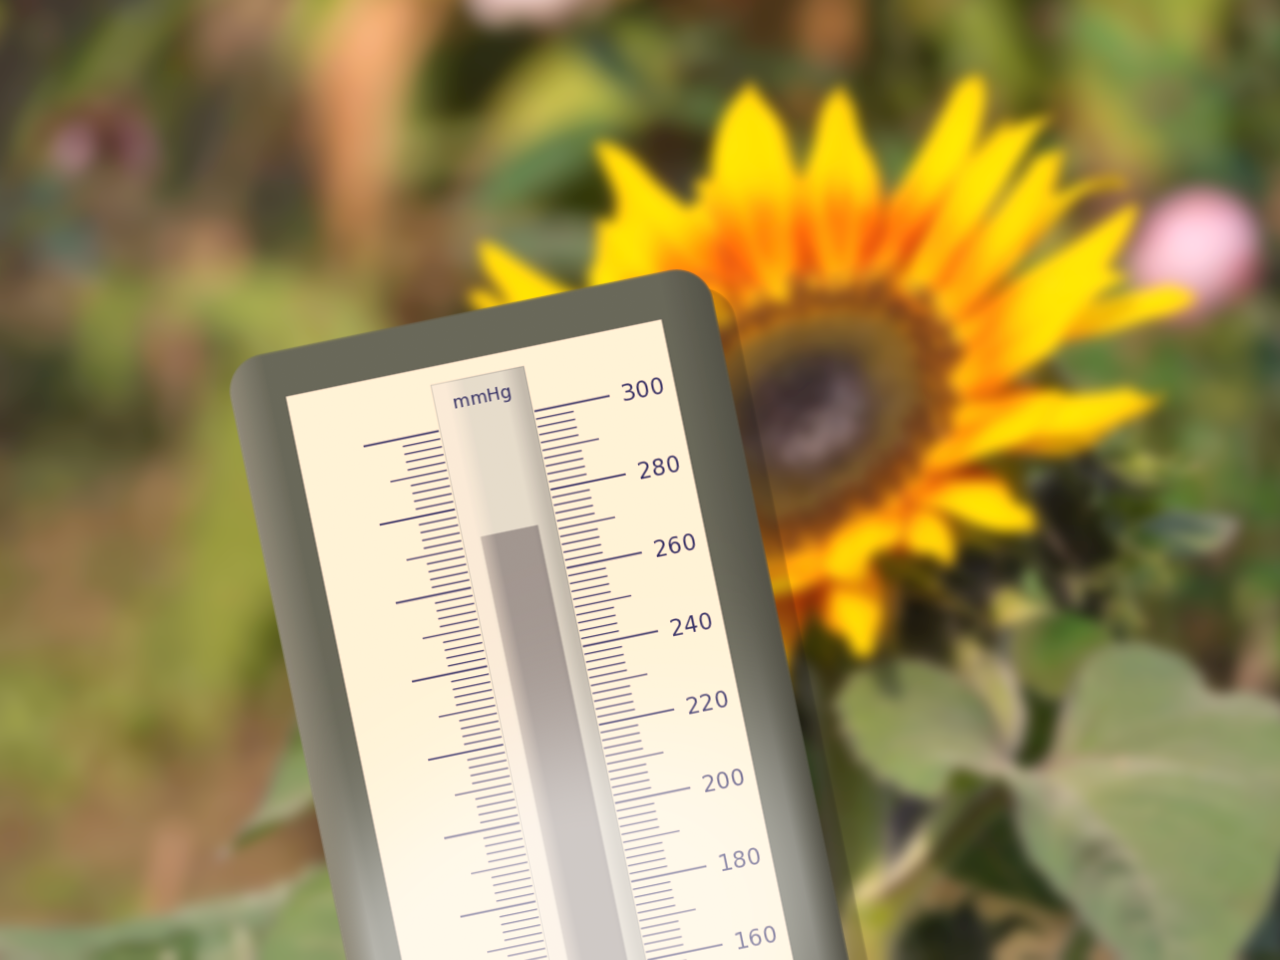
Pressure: value=272 unit=mmHg
